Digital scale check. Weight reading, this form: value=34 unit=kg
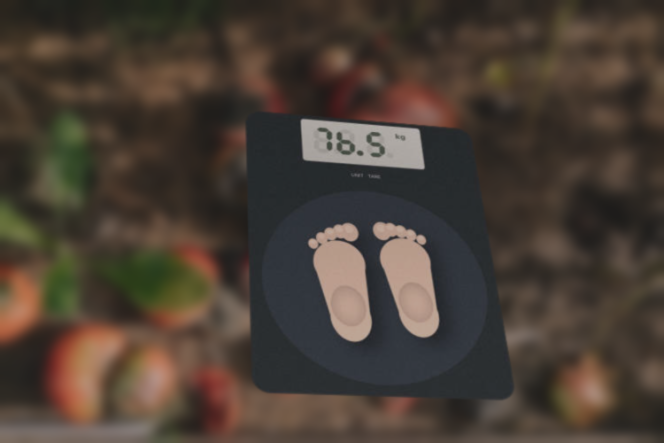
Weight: value=76.5 unit=kg
